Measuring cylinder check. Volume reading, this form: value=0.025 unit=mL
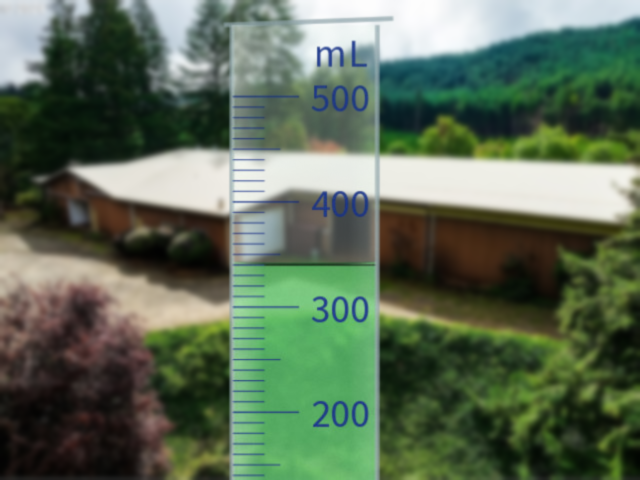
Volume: value=340 unit=mL
